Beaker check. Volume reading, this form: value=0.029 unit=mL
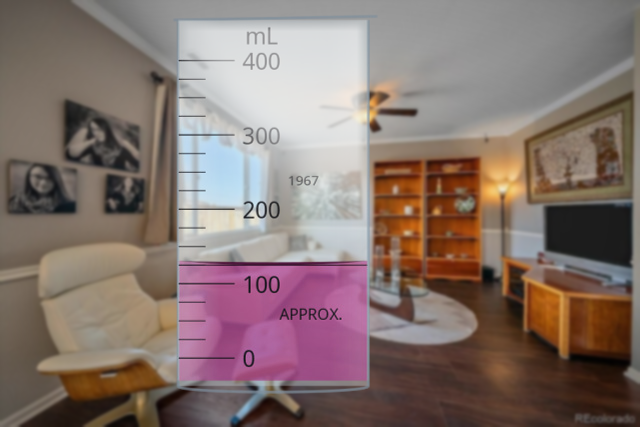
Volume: value=125 unit=mL
